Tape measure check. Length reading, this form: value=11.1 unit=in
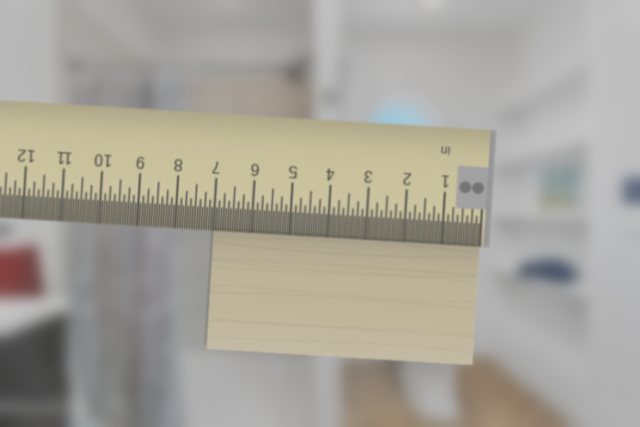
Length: value=7 unit=in
